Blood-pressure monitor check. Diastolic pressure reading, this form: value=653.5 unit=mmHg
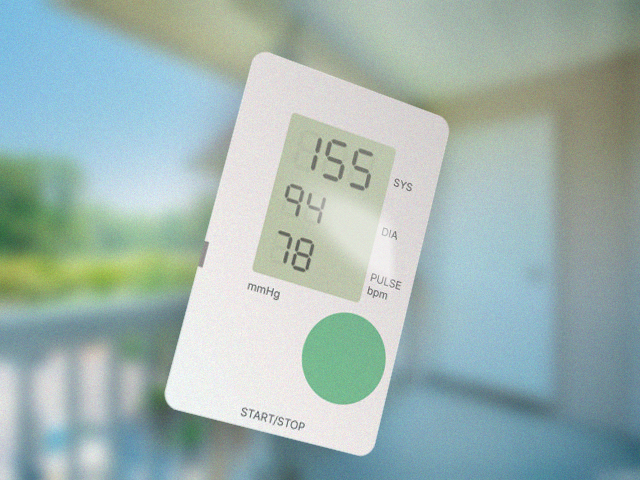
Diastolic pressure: value=94 unit=mmHg
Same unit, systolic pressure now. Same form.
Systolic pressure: value=155 unit=mmHg
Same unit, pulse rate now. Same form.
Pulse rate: value=78 unit=bpm
